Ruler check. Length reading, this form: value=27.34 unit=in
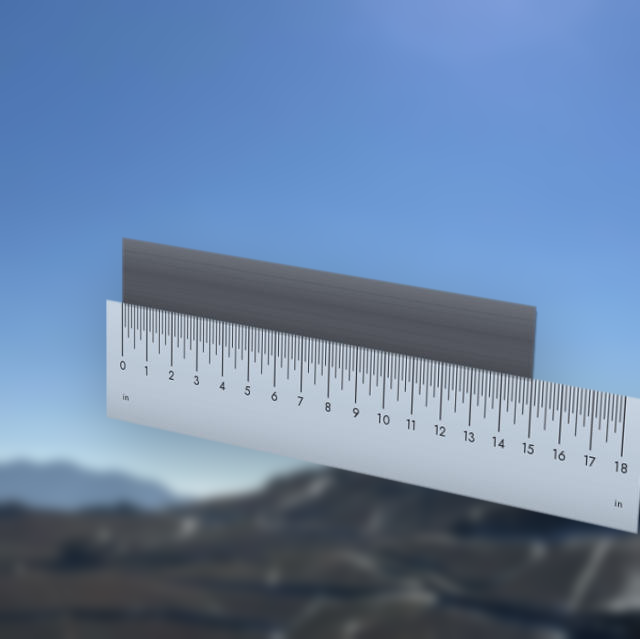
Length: value=15 unit=in
